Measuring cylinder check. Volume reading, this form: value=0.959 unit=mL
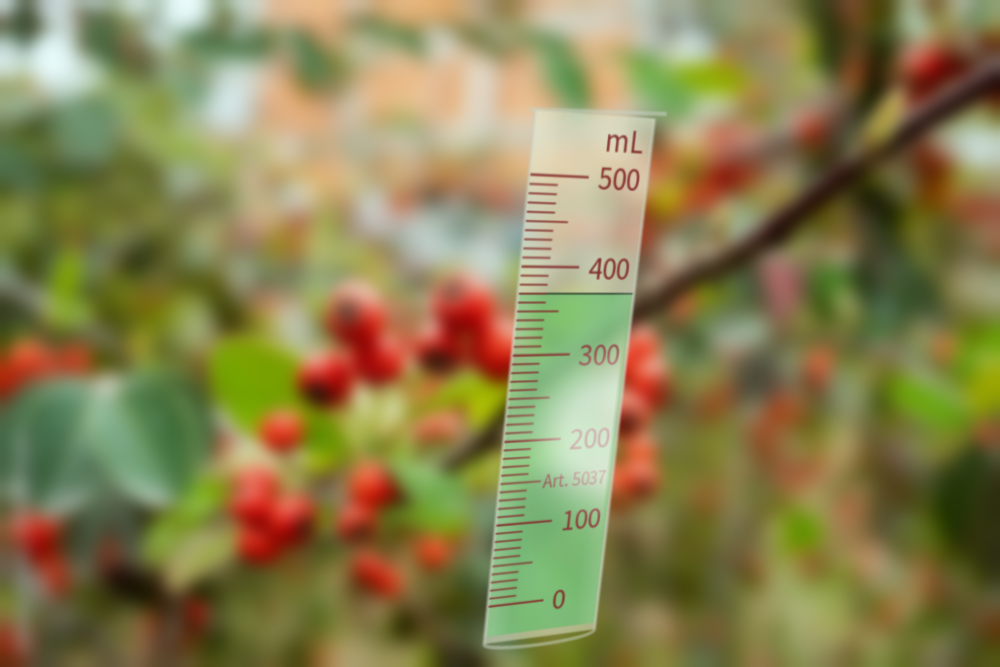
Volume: value=370 unit=mL
